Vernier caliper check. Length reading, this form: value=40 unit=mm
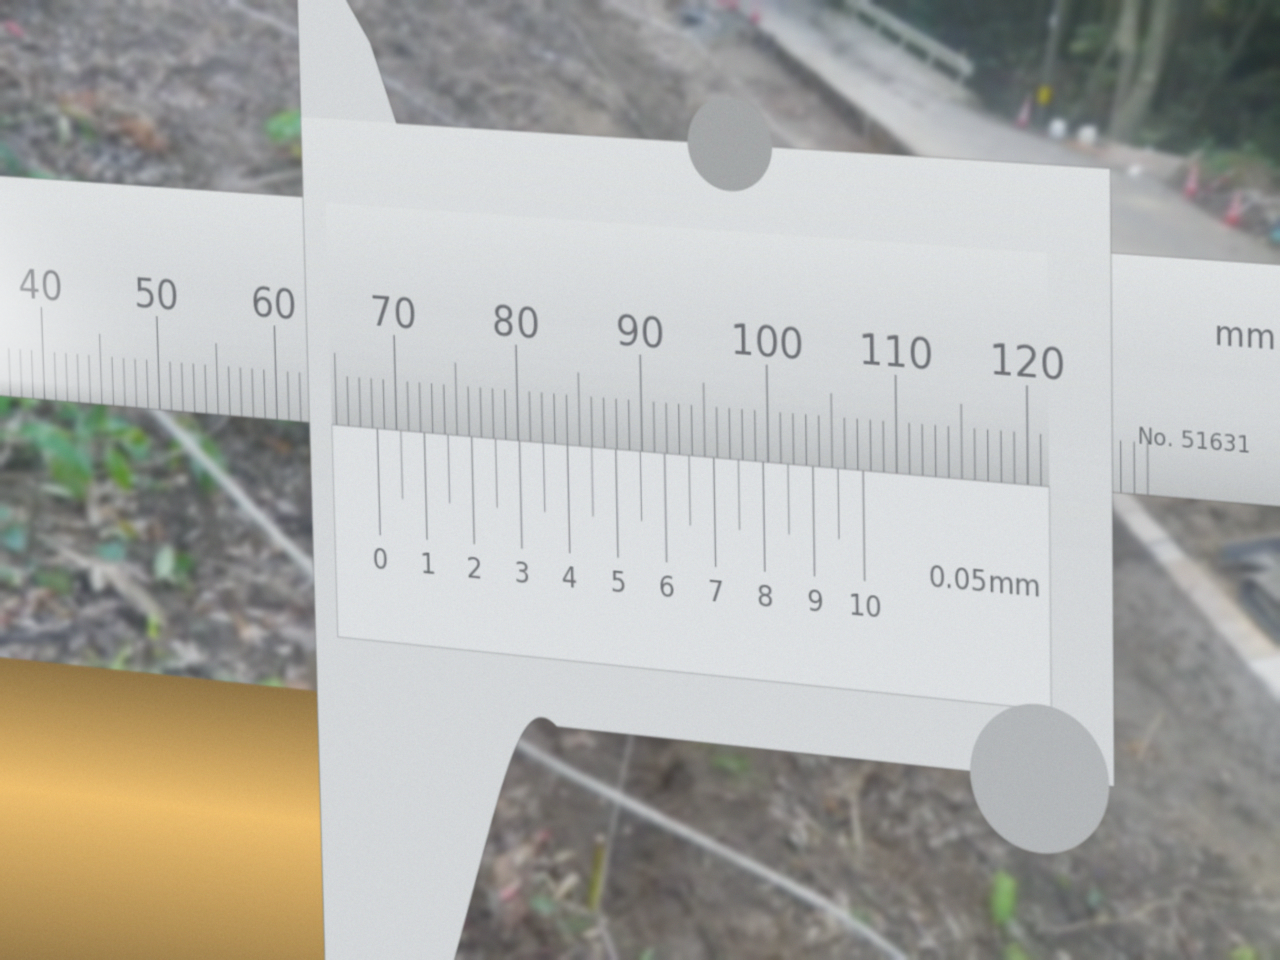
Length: value=68.4 unit=mm
